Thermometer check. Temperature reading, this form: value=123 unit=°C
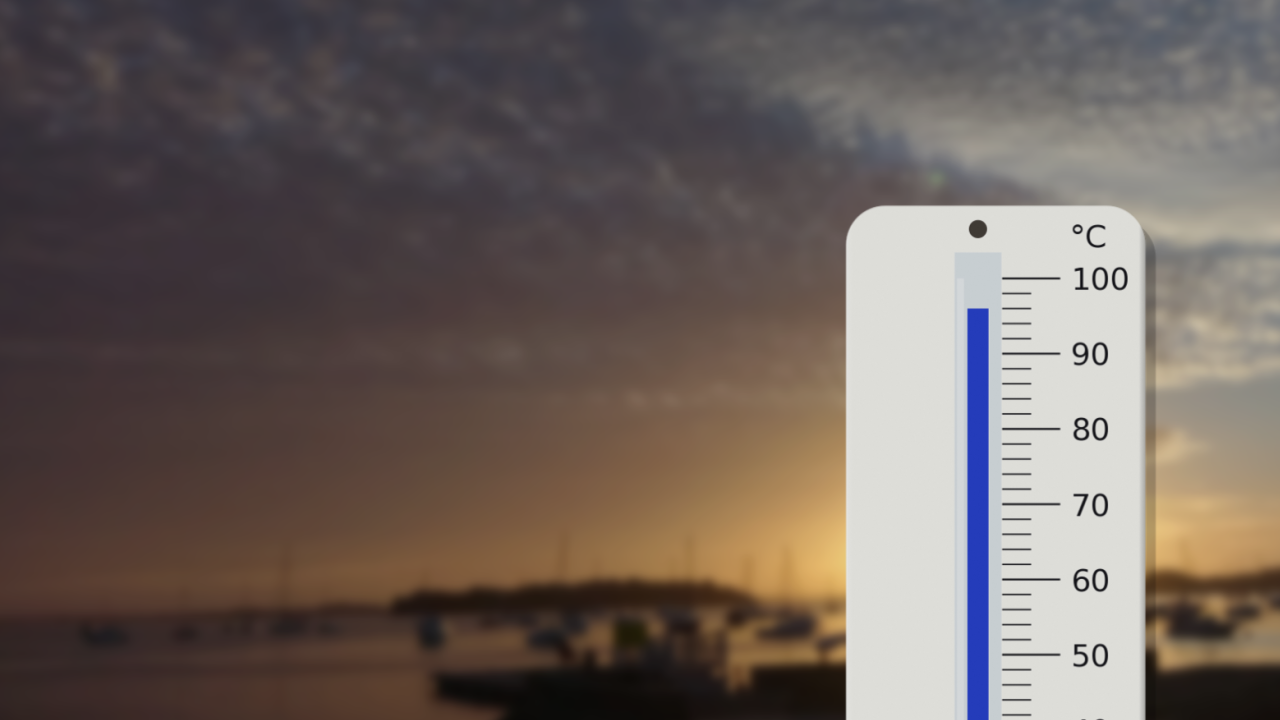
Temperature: value=96 unit=°C
